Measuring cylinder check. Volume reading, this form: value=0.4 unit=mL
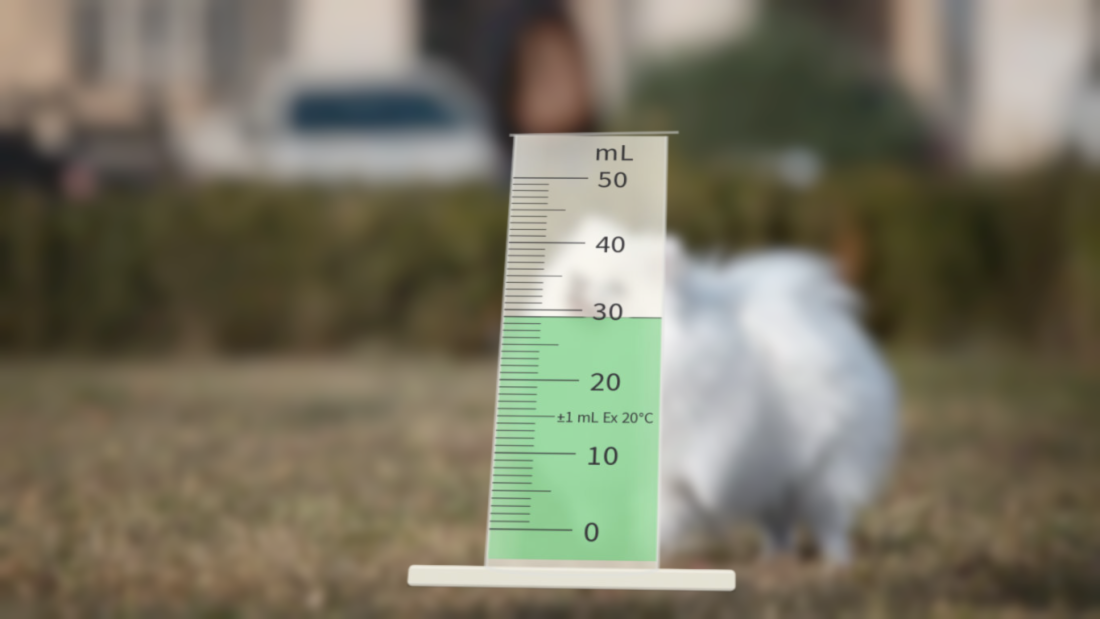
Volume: value=29 unit=mL
